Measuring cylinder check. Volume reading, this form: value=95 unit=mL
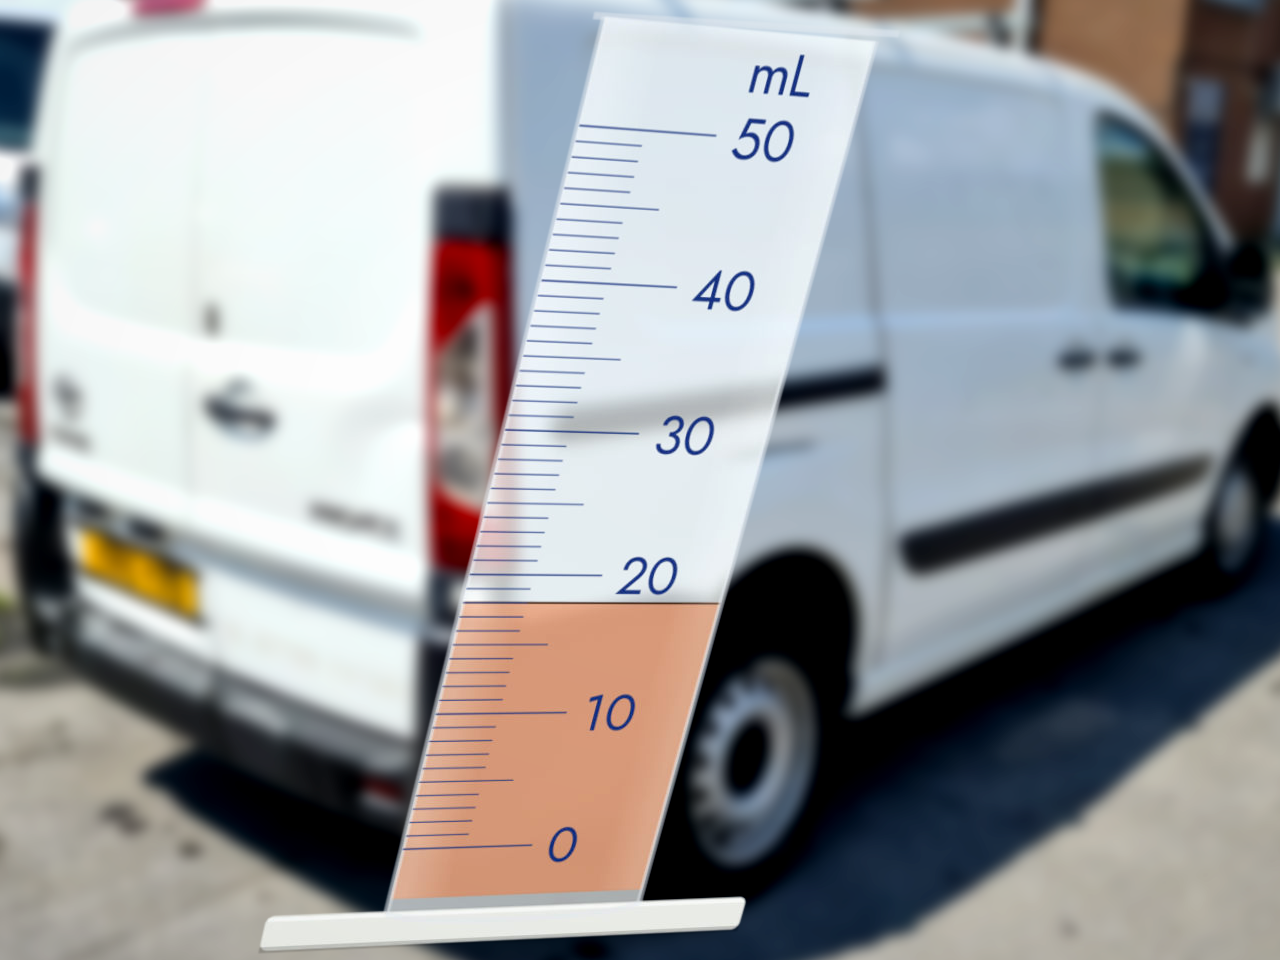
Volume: value=18 unit=mL
